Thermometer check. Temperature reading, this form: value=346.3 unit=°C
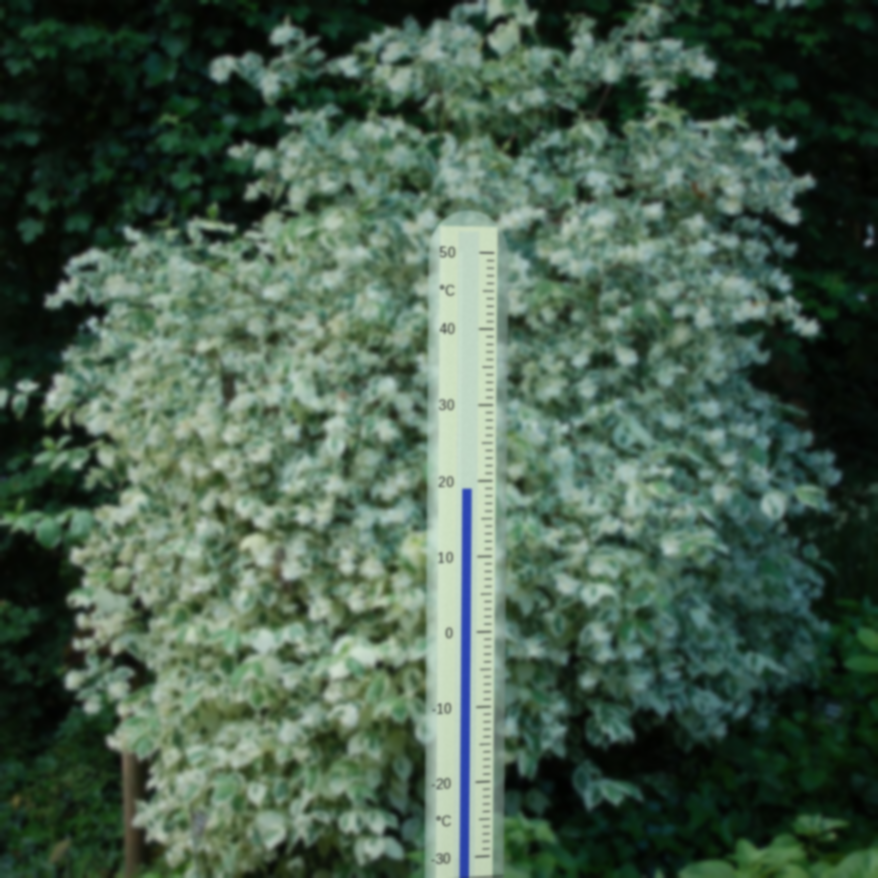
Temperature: value=19 unit=°C
